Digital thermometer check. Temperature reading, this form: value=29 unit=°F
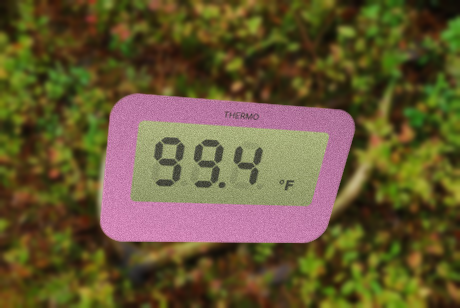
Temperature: value=99.4 unit=°F
